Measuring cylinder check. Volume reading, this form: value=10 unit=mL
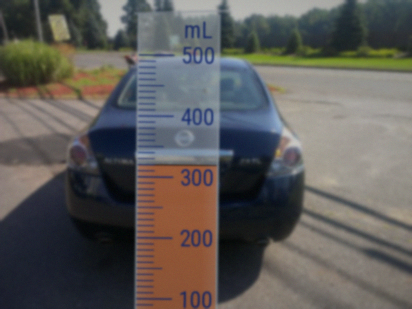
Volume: value=320 unit=mL
